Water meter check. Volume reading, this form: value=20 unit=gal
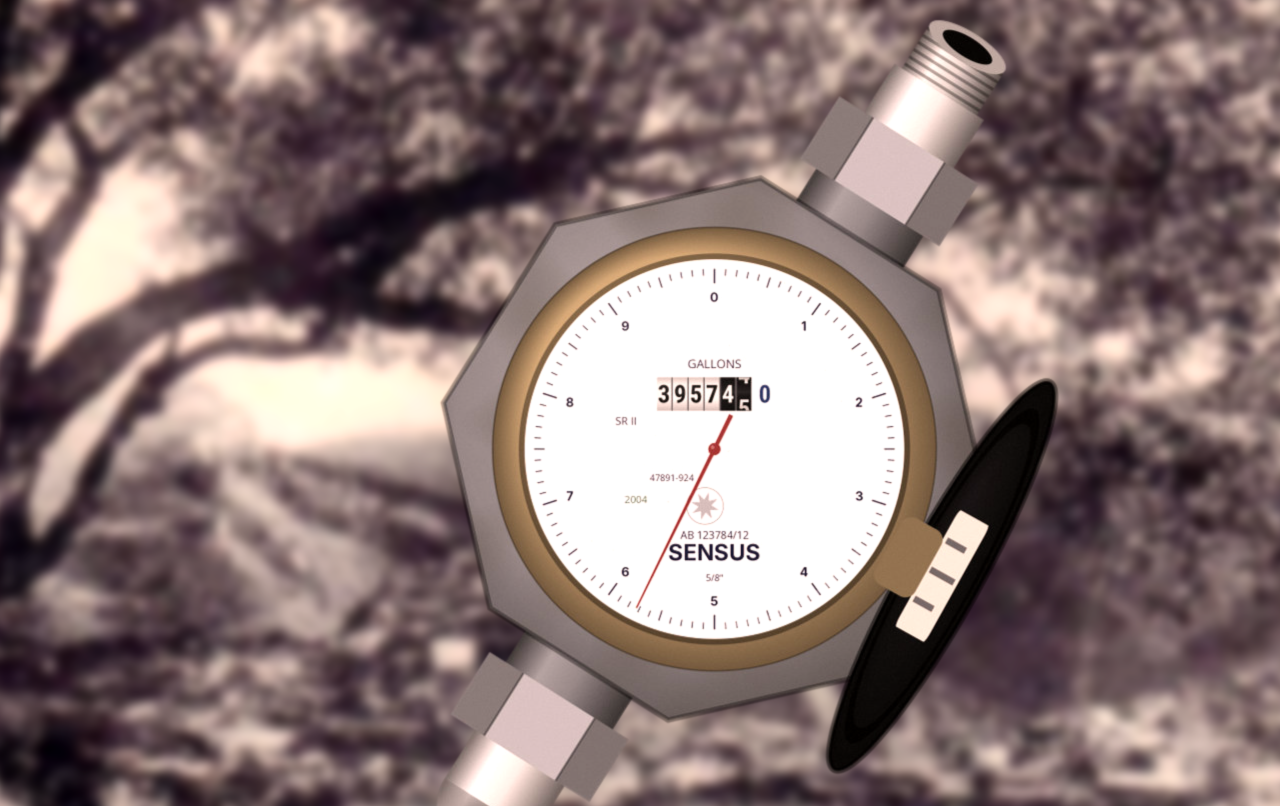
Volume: value=3957445.7 unit=gal
